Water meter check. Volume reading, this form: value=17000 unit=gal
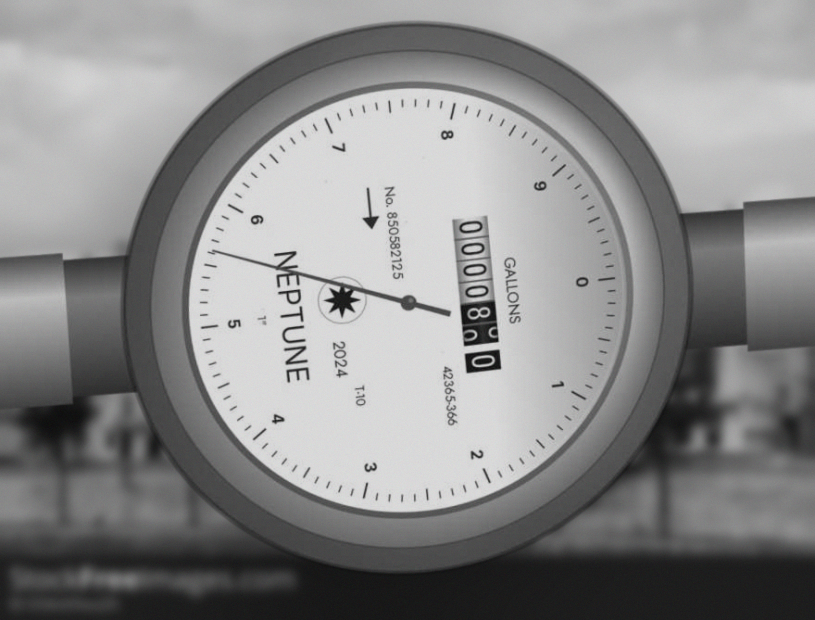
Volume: value=885.6 unit=gal
